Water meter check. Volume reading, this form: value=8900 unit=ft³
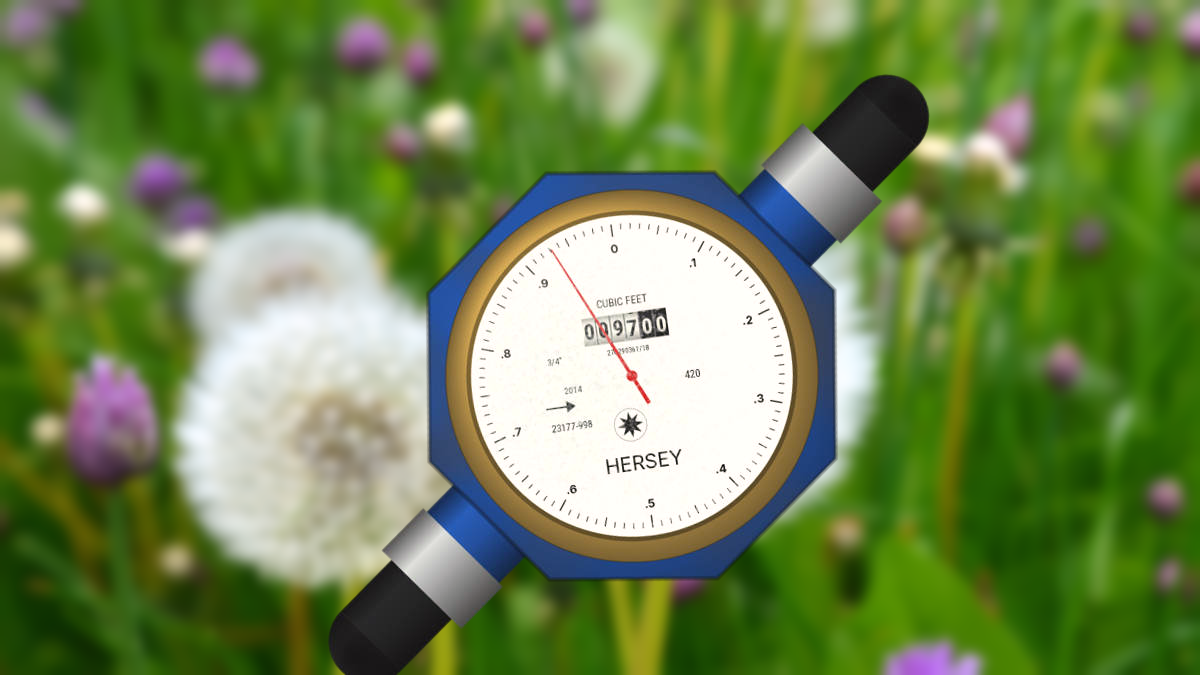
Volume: value=9699.93 unit=ft³
